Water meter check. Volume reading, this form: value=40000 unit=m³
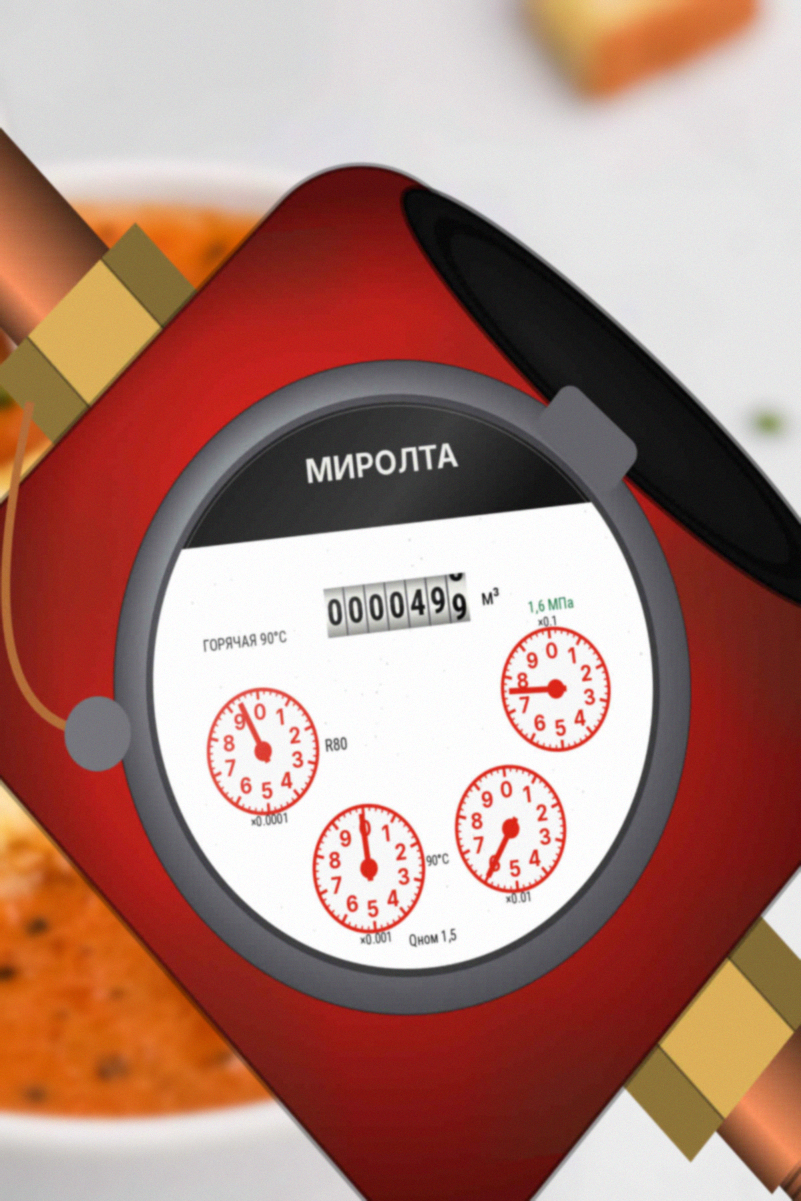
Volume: value=498.7599 unit=m³
